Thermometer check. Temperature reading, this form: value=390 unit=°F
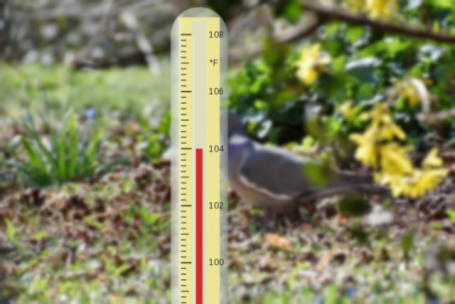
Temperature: value=104 unit=°F
